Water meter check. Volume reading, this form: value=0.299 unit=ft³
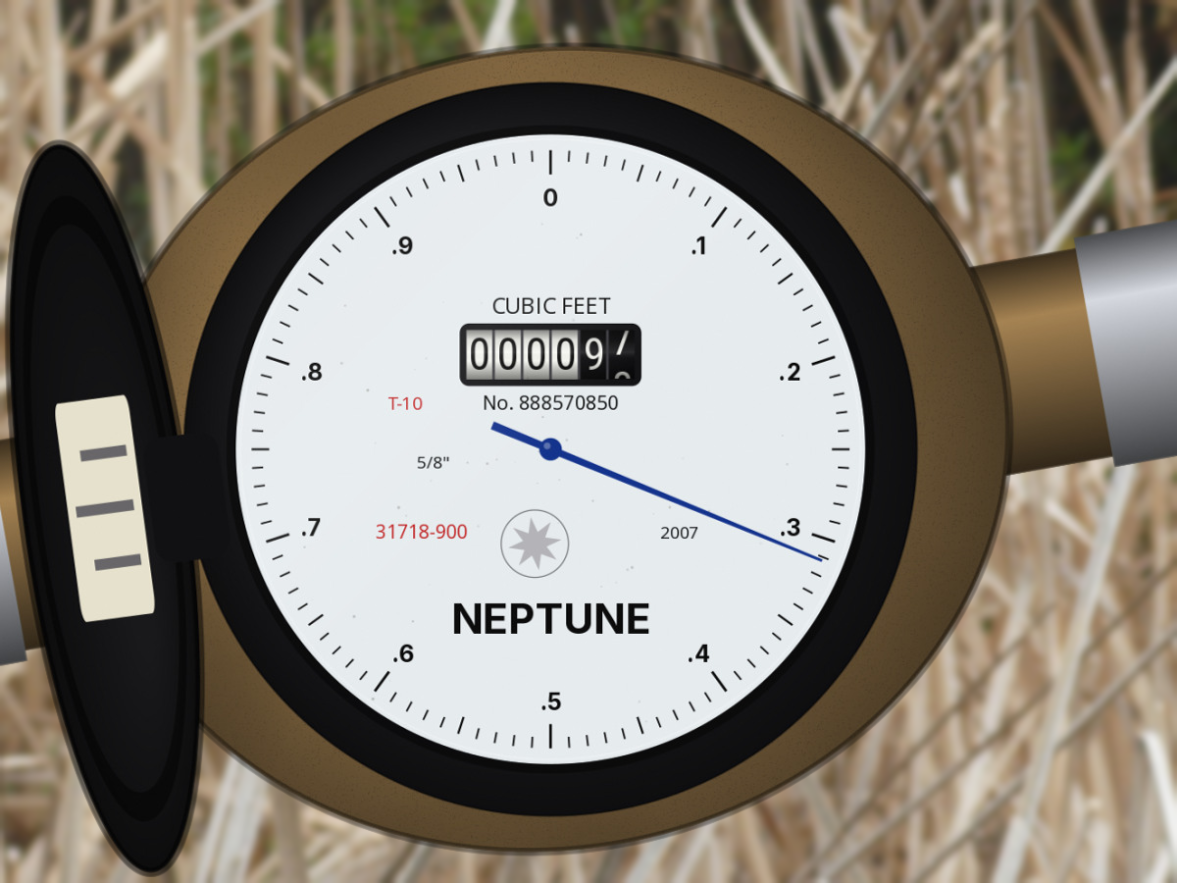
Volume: value=97.31 unit=ft³
